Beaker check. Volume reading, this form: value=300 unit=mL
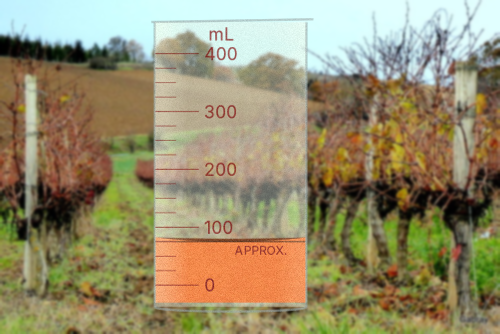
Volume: value=75 unit=mL
